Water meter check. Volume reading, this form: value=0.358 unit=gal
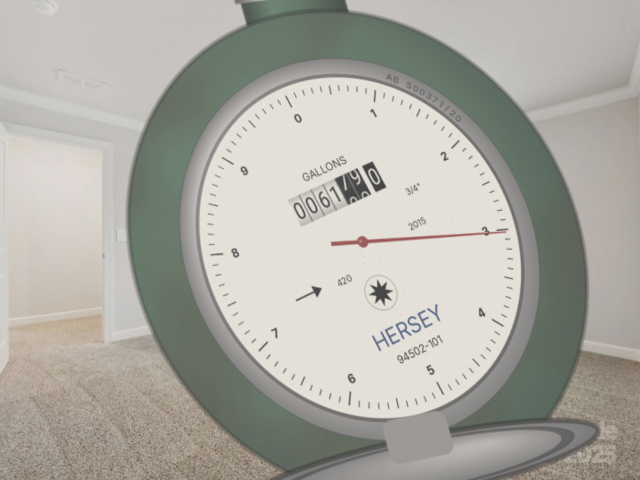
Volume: value=61793.0 unit=gal
